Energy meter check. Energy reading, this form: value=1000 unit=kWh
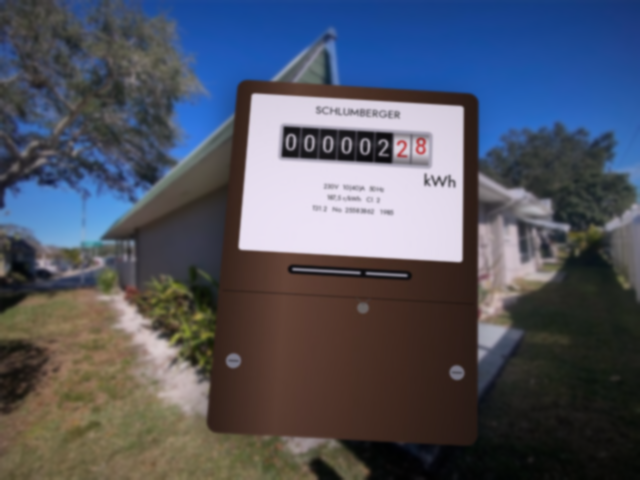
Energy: value=2.28 unit=kWh
